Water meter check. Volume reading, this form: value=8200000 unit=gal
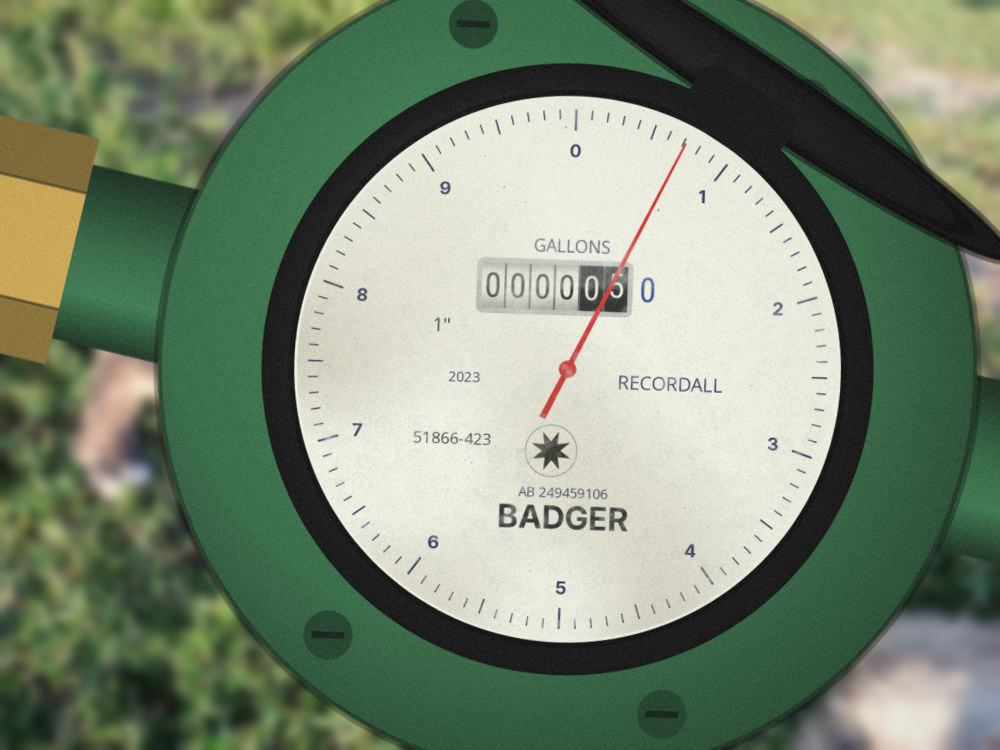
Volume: value=50.7 unit=gal
